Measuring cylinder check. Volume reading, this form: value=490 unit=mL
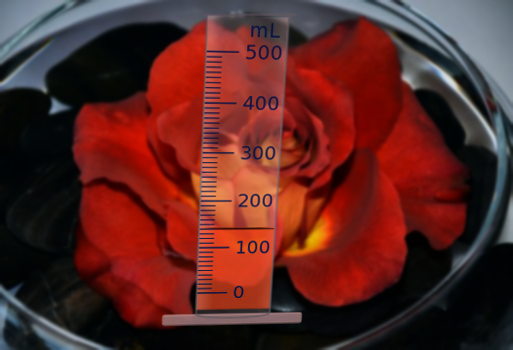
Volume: value=140 unit=mL
